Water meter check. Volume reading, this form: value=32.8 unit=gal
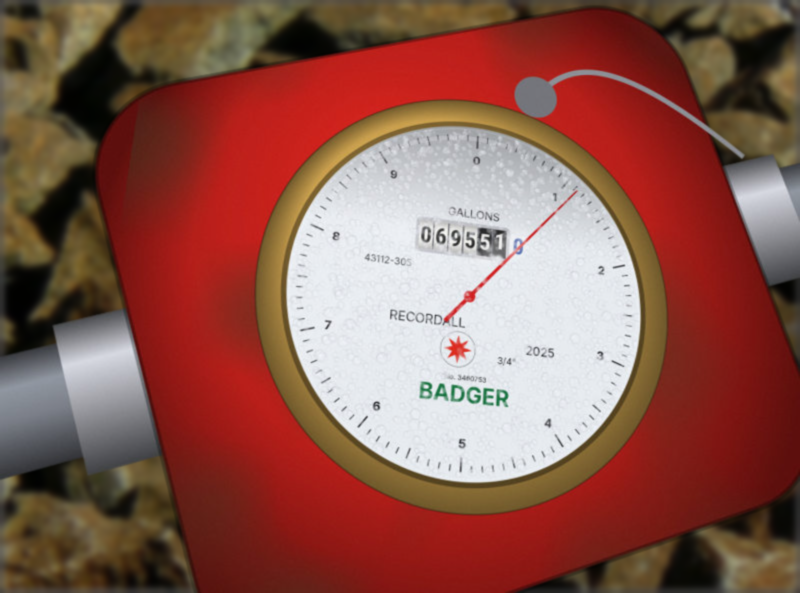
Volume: value=695511.1 unit=gal
